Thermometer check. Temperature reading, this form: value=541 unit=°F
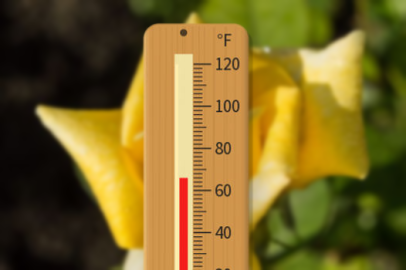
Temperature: value=66 unit=°F
